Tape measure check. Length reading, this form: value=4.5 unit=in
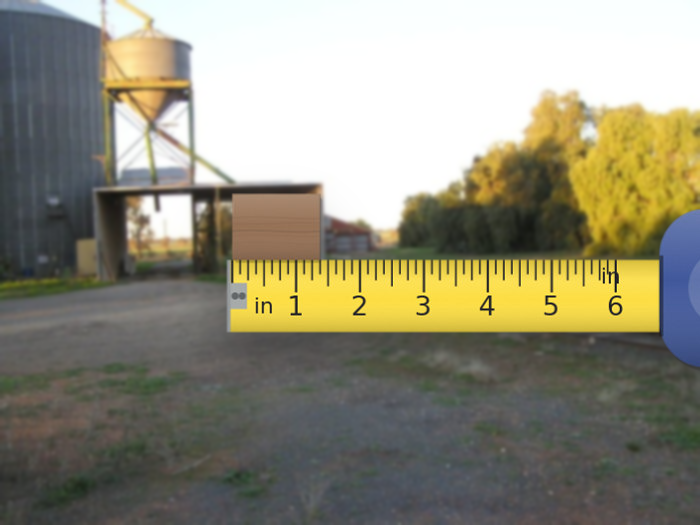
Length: value=1.375 unit=in
